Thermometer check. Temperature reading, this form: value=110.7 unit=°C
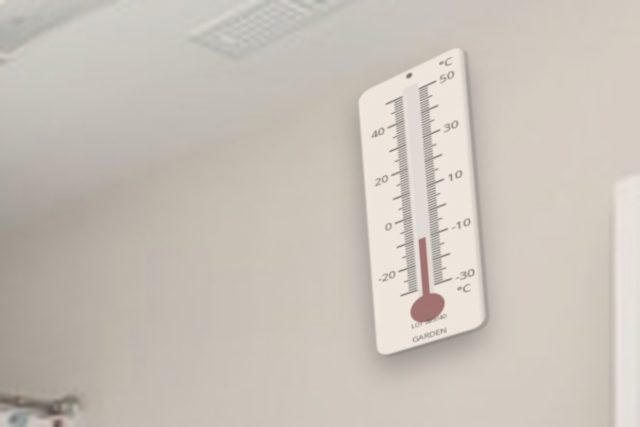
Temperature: value=-10 unit=°C
